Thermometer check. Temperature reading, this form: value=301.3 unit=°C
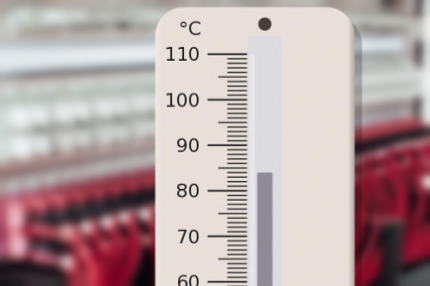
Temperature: value=84 unit=°C
